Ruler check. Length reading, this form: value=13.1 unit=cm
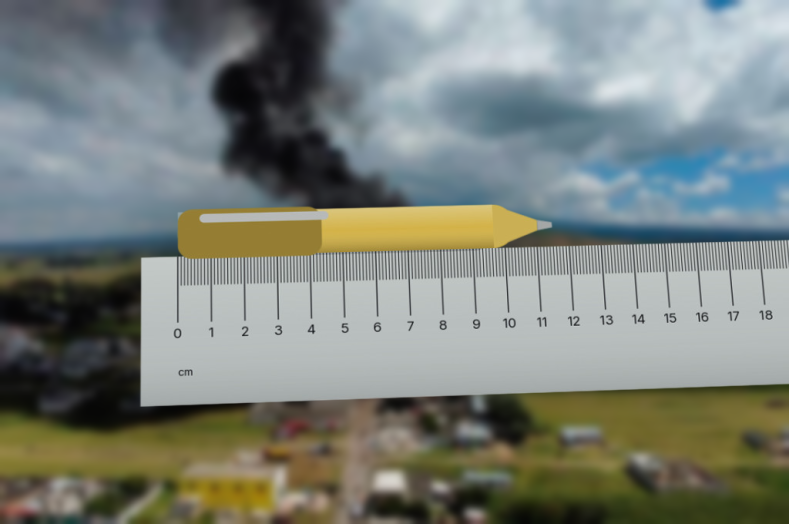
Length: value=11.5 unit=cm
